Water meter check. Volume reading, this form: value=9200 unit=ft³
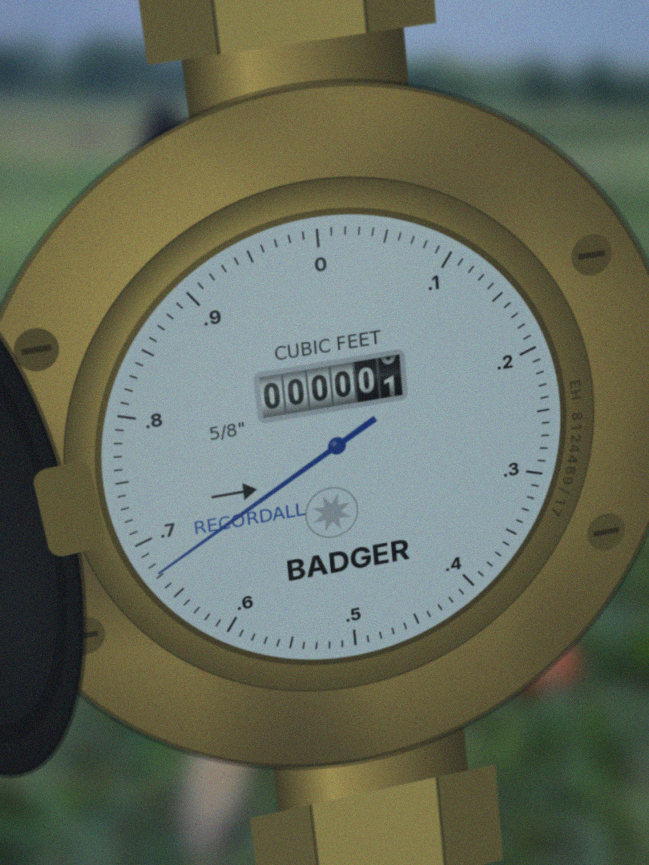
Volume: value=0.67 unit=ft³
